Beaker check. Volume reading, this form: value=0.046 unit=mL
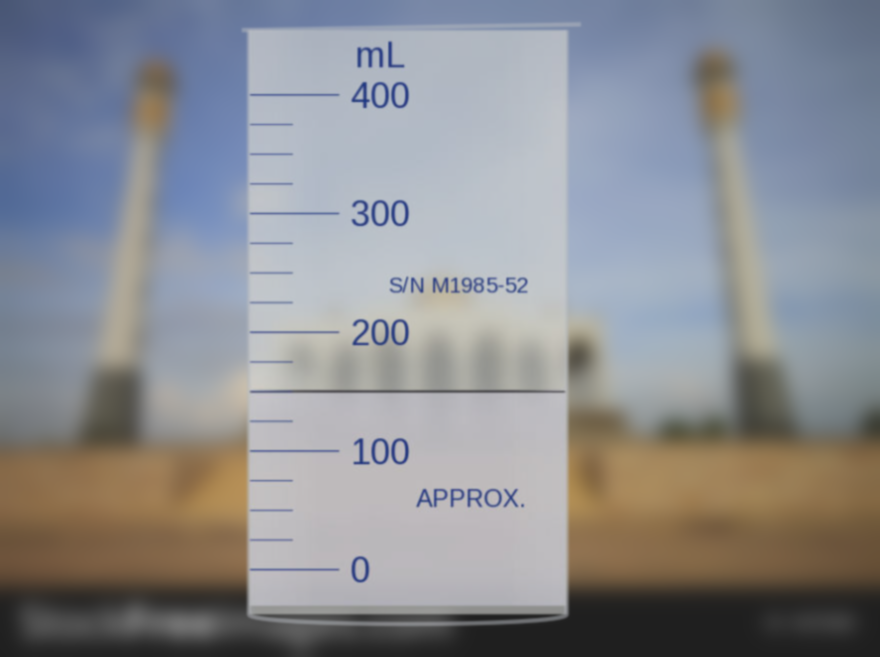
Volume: value=150 unit=mL
